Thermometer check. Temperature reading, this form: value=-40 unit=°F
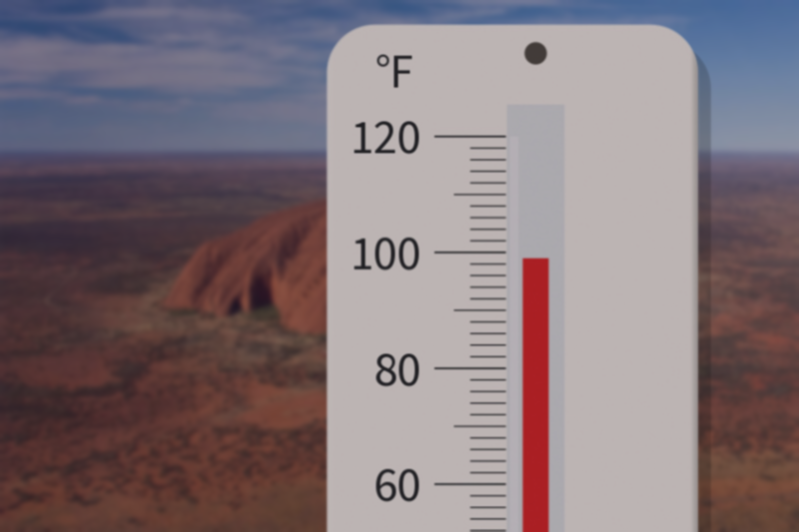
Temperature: value=99 unit=°F
